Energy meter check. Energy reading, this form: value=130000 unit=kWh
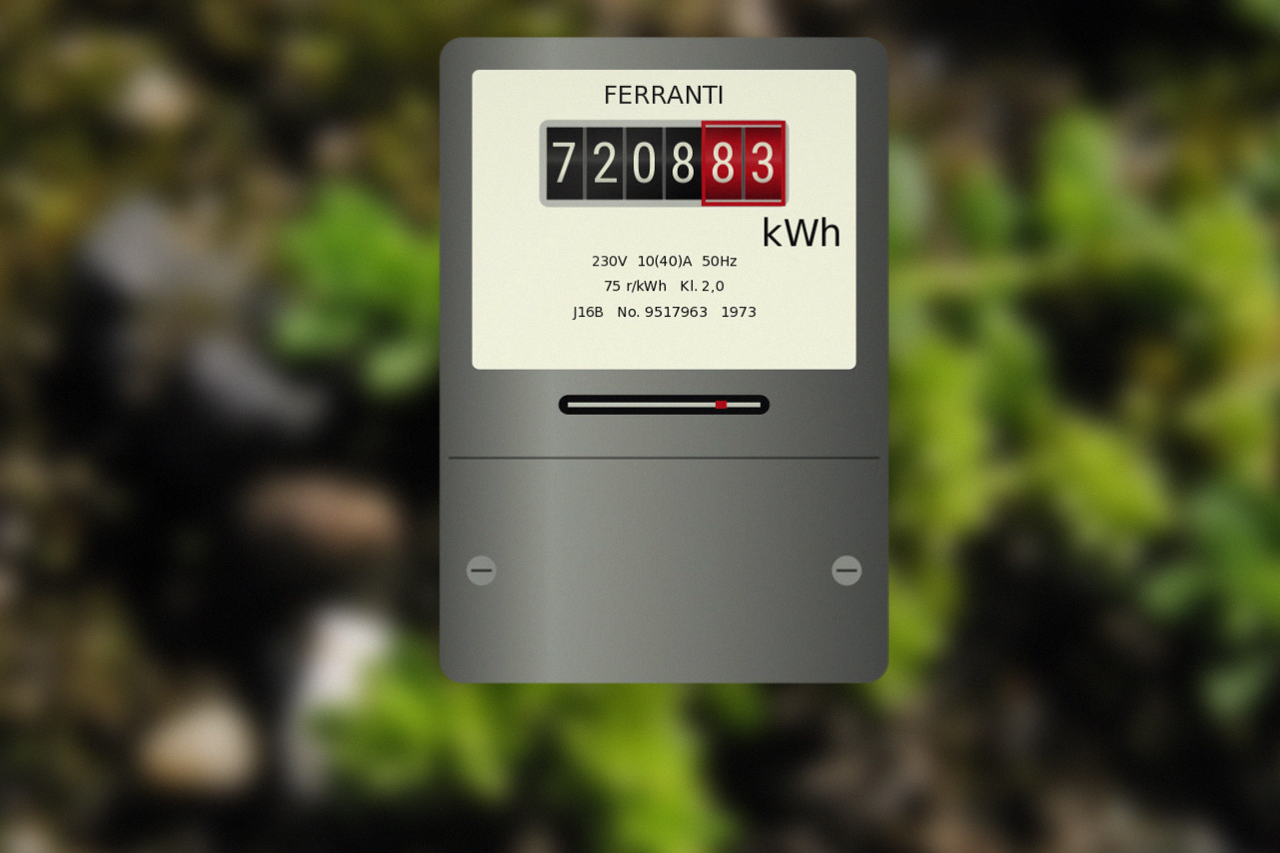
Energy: value=7208.83 unit=kWh
